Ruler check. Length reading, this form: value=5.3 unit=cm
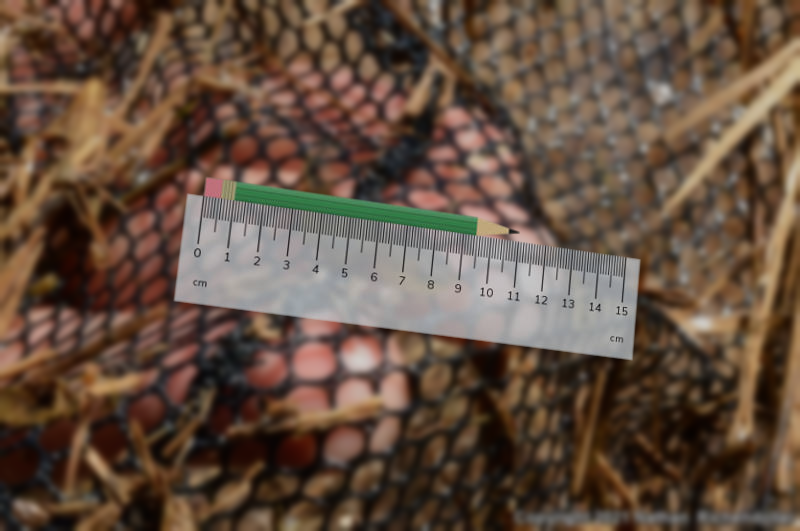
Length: value=11 unit=cm
